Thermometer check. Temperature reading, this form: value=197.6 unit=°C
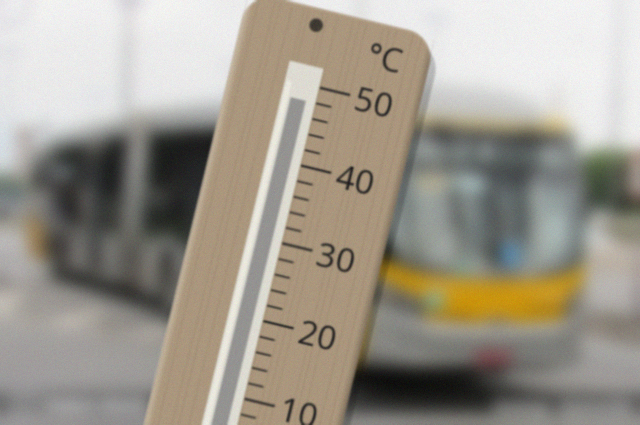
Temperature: value=48 unit=°C
